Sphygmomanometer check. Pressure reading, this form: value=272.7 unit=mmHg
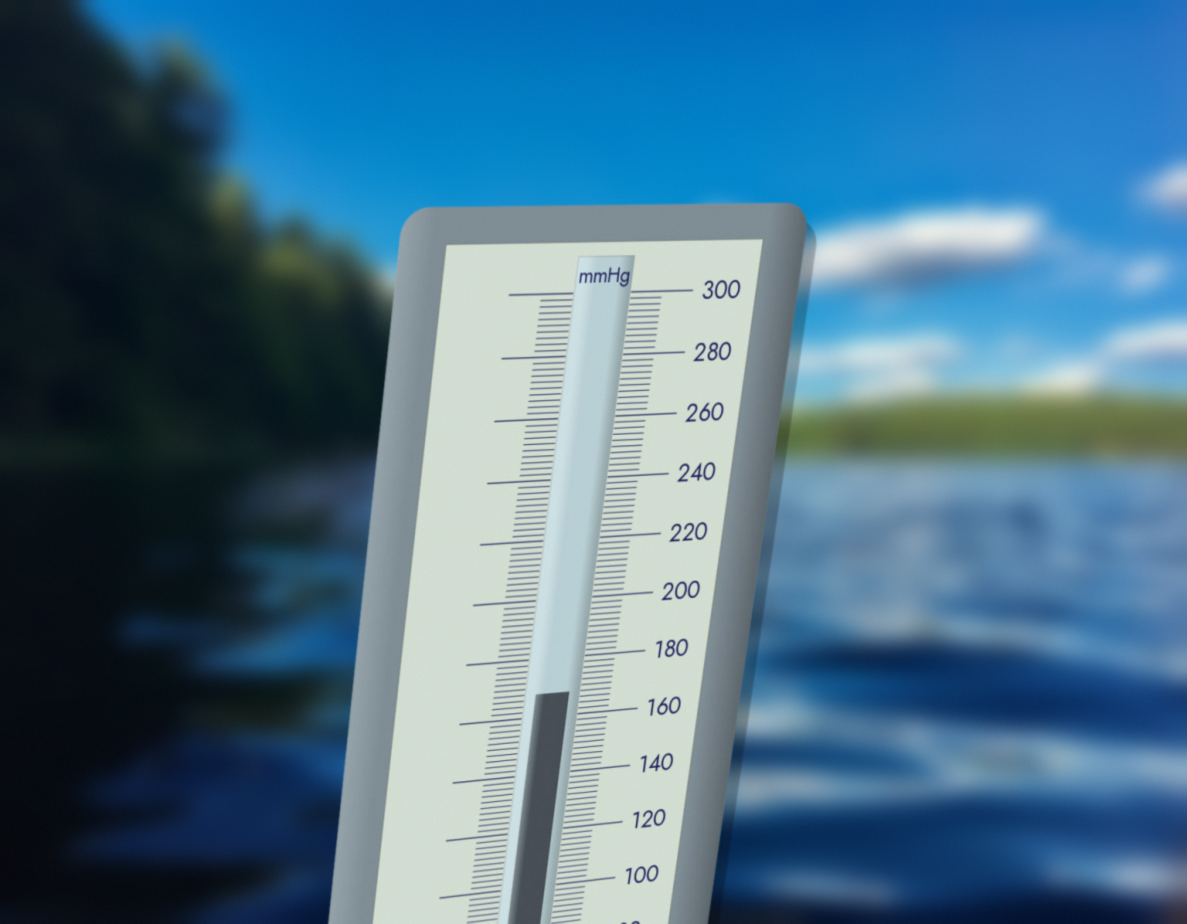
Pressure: value=168 unit=mmHg
